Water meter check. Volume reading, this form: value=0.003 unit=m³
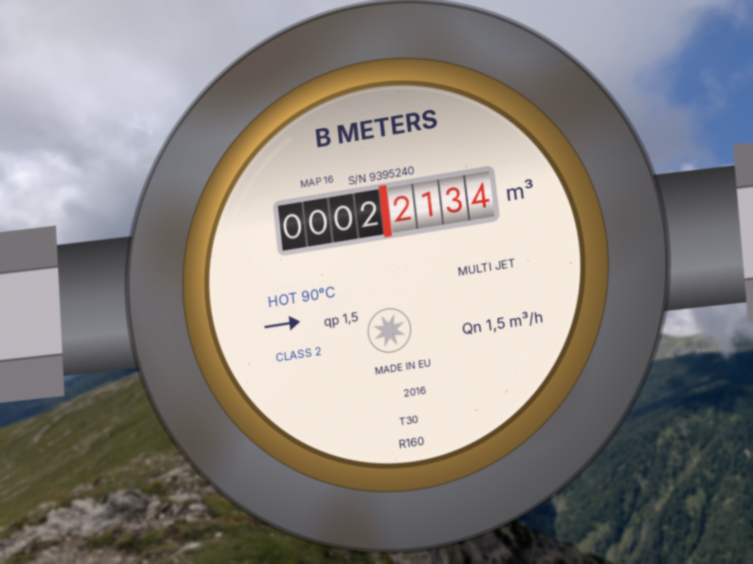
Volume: value=2.2134 unit=m³
